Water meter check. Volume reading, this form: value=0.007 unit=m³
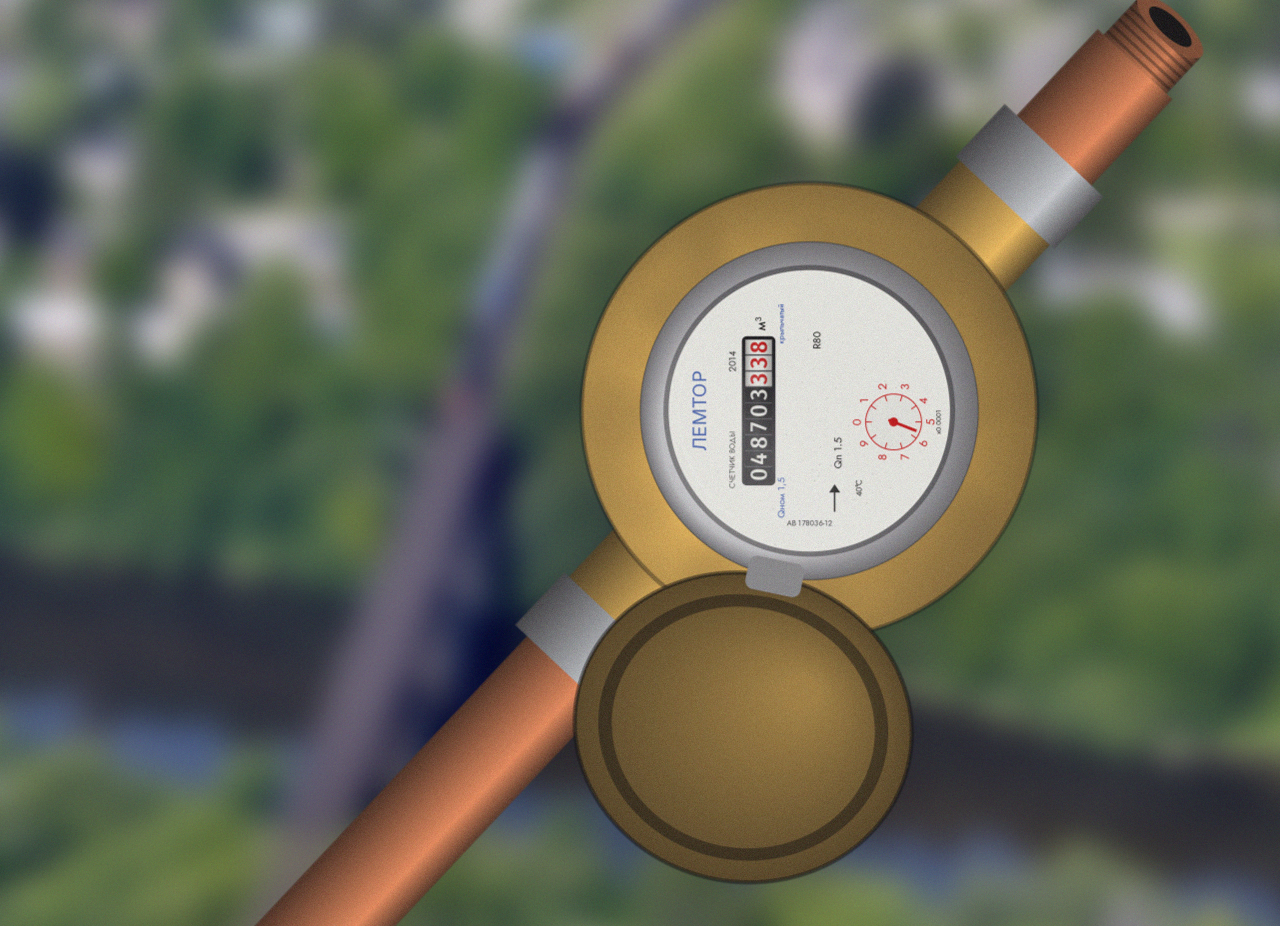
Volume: value=48703.3385 unit=m³
